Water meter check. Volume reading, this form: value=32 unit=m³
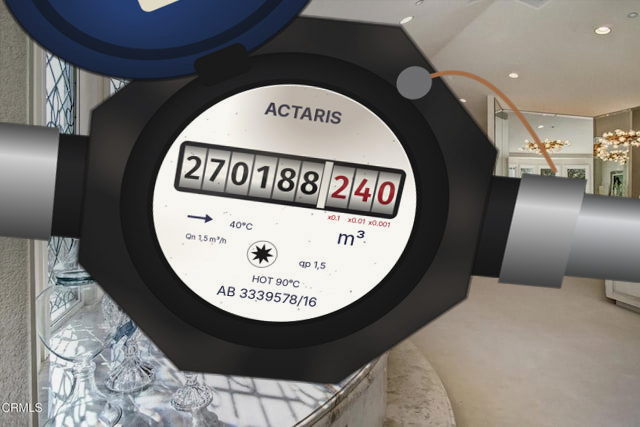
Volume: value=270188.240 unit=m³
